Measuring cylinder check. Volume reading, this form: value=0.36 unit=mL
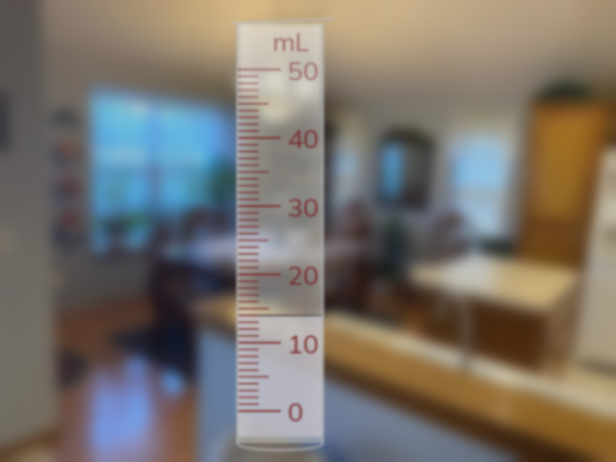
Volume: value=14 unit=mL
